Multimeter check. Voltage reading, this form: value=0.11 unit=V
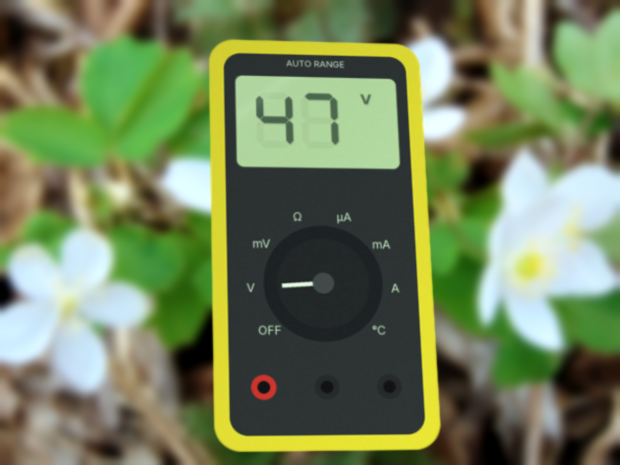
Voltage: value=47 unit=V
